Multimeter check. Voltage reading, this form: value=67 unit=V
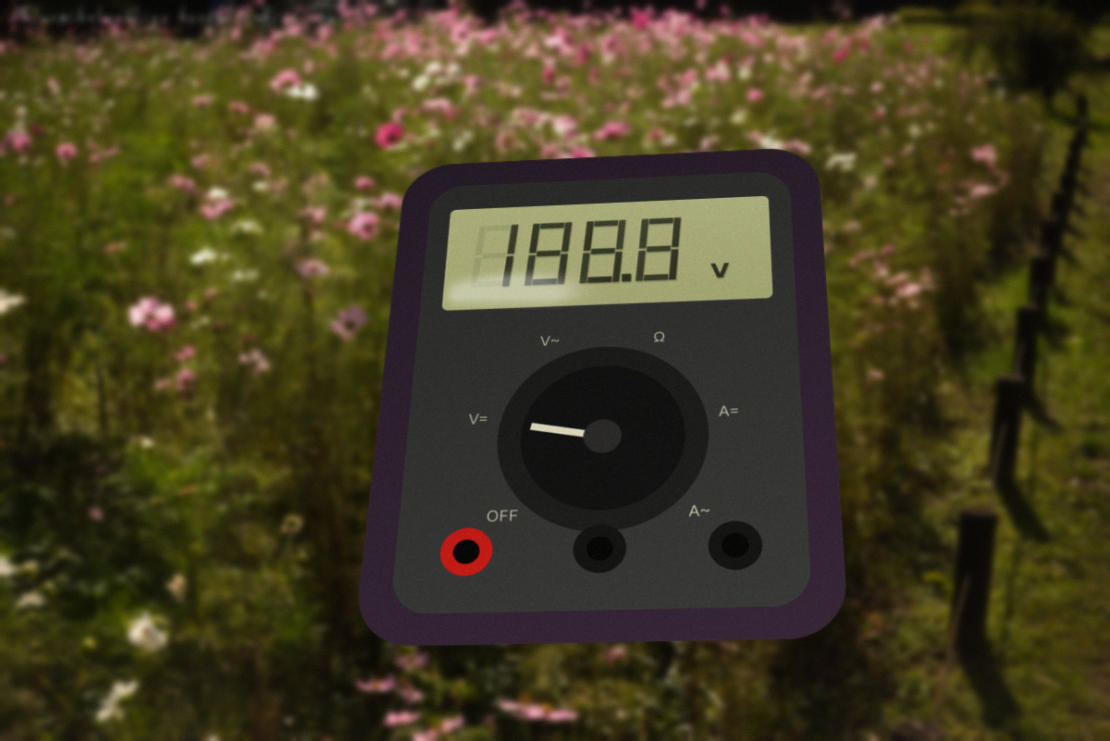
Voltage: value=188.8 unit=V
